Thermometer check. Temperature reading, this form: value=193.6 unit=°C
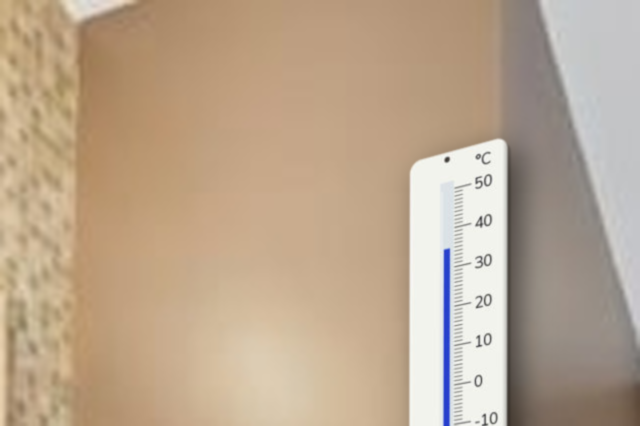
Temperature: value=35 unit=°C
